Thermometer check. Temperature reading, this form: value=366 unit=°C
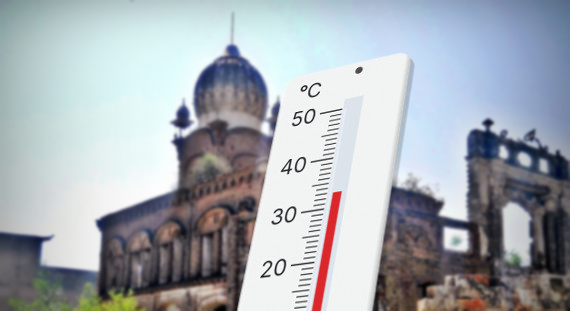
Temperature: value=33 unit=°C
